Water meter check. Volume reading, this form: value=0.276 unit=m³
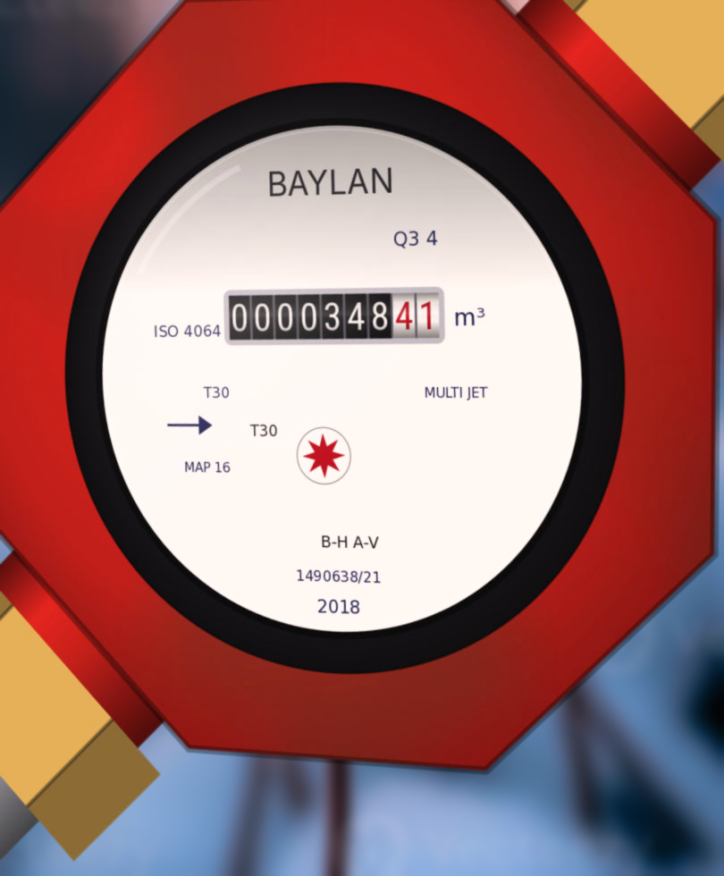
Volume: value=348.41 unit=m³
